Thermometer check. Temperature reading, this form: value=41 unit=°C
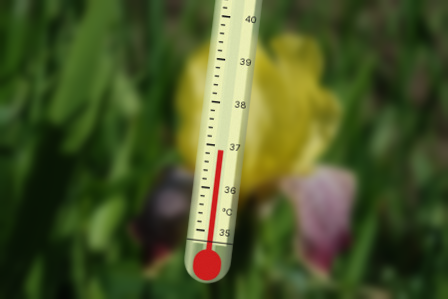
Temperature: value=36.9 unit=°C
